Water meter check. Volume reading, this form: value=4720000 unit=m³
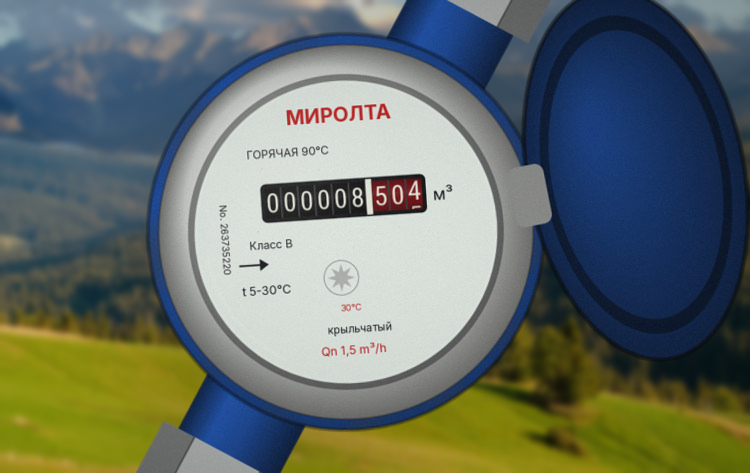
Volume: value=8.504 unit=m³
